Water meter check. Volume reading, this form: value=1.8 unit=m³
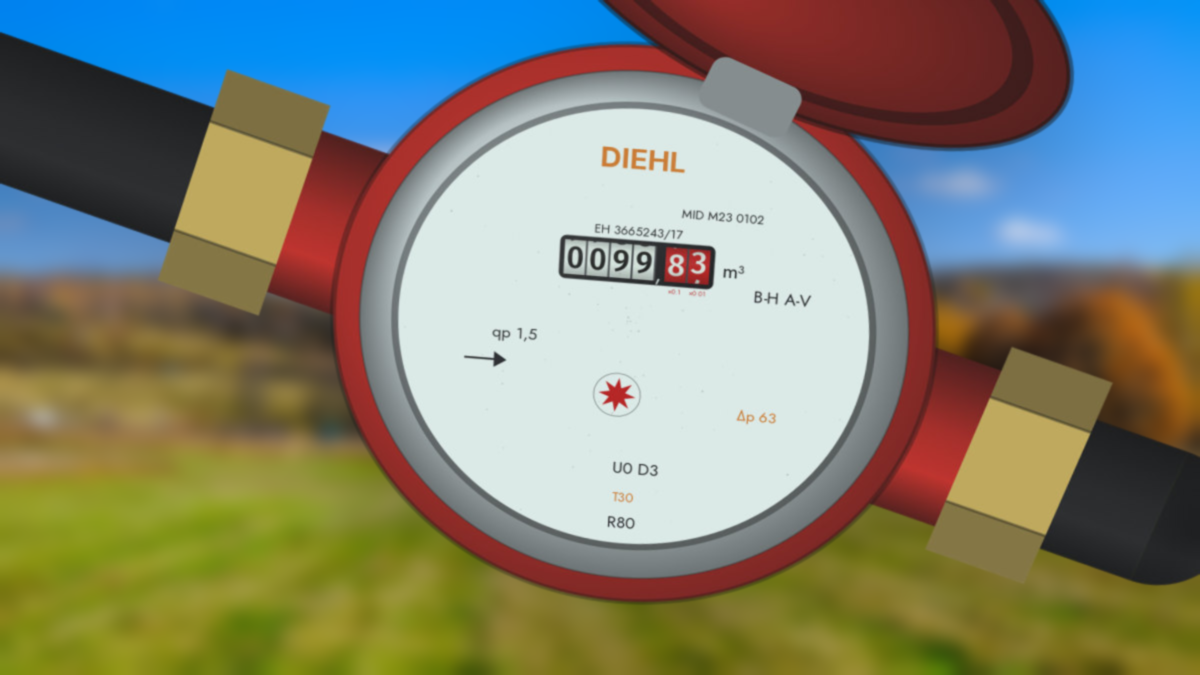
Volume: value=99.83 unit=m³
